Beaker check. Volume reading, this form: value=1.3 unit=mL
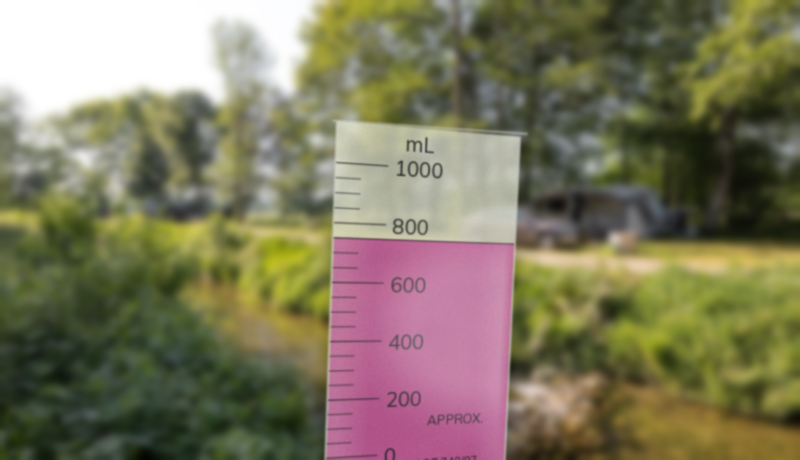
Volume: value=750 unit=mL
